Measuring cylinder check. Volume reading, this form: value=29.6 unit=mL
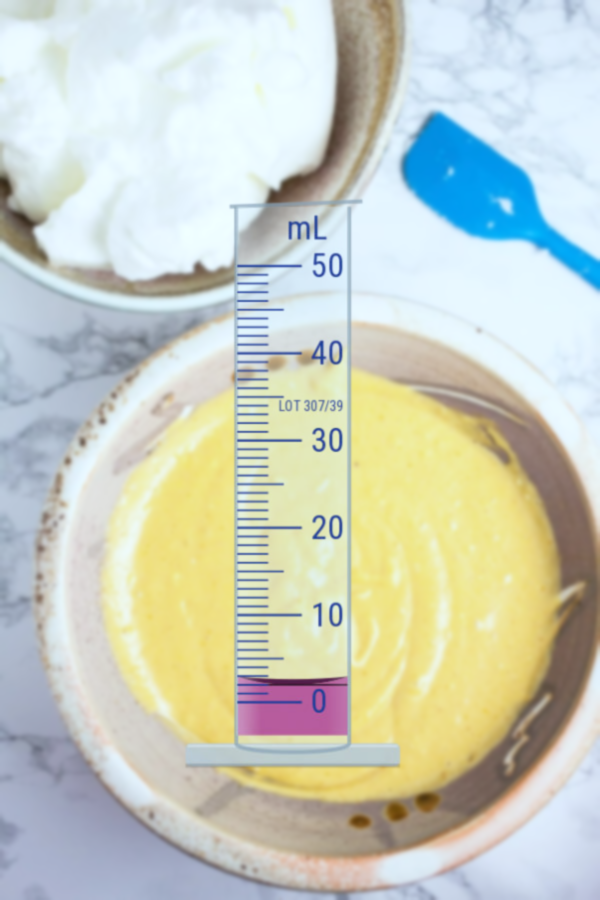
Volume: value=2 unit=mL
